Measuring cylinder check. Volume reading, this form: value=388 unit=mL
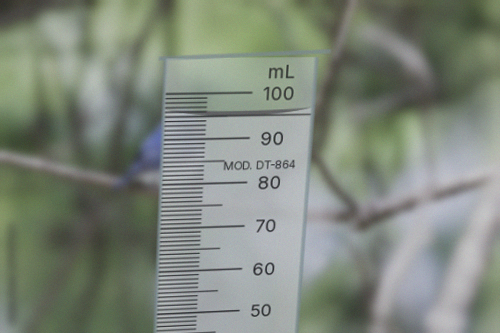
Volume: value=95 unit=mL
